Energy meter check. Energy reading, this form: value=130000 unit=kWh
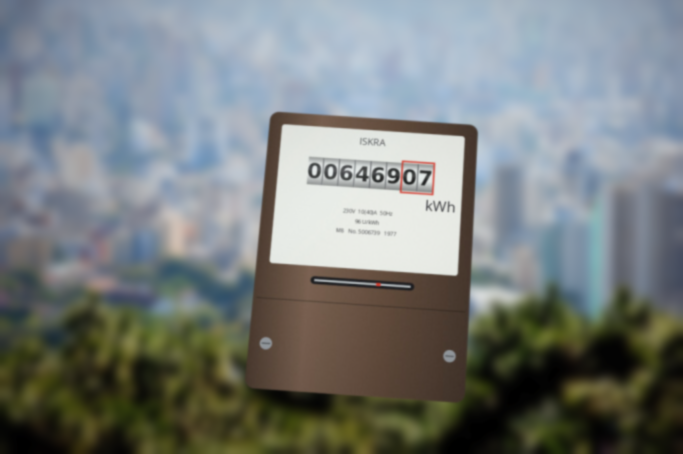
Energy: value=6469.07 unit=kWh
